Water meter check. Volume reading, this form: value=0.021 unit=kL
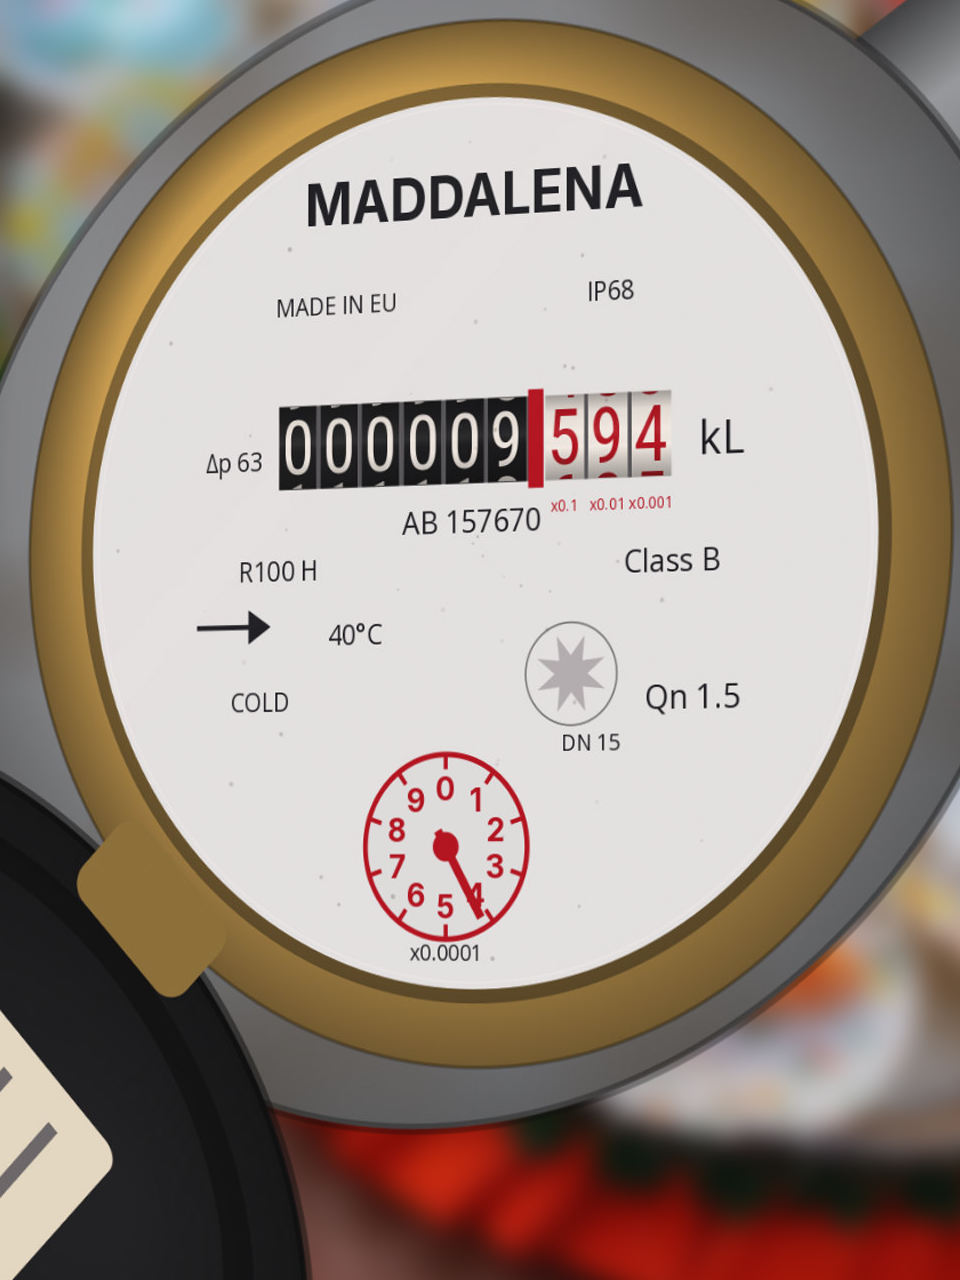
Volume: value=9.5944 unit=kL
